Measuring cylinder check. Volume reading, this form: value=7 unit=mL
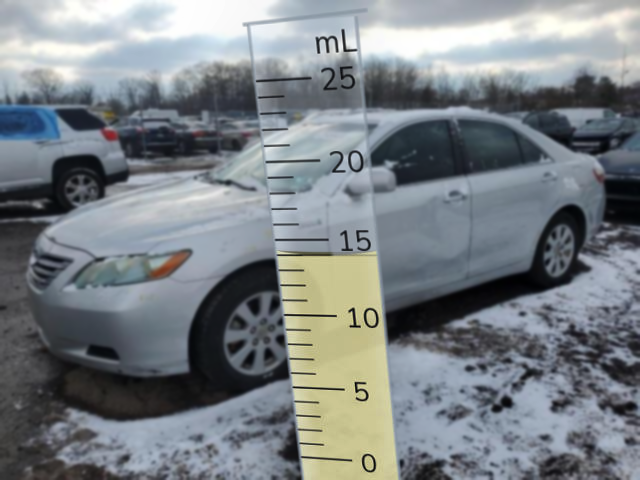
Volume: value=14 unit=mL
